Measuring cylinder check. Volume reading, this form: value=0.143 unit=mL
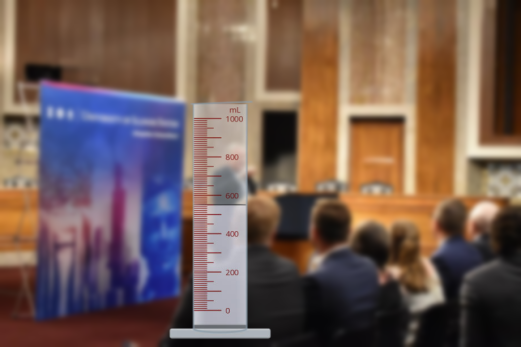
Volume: value=550 unit=mL
